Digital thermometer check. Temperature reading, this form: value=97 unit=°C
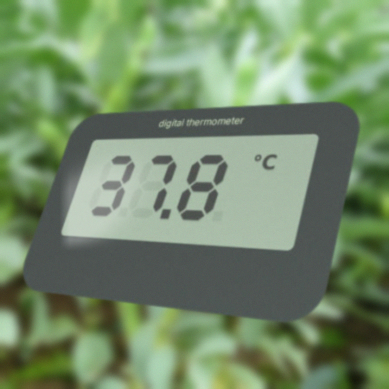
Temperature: value=37.8 unit=°C
